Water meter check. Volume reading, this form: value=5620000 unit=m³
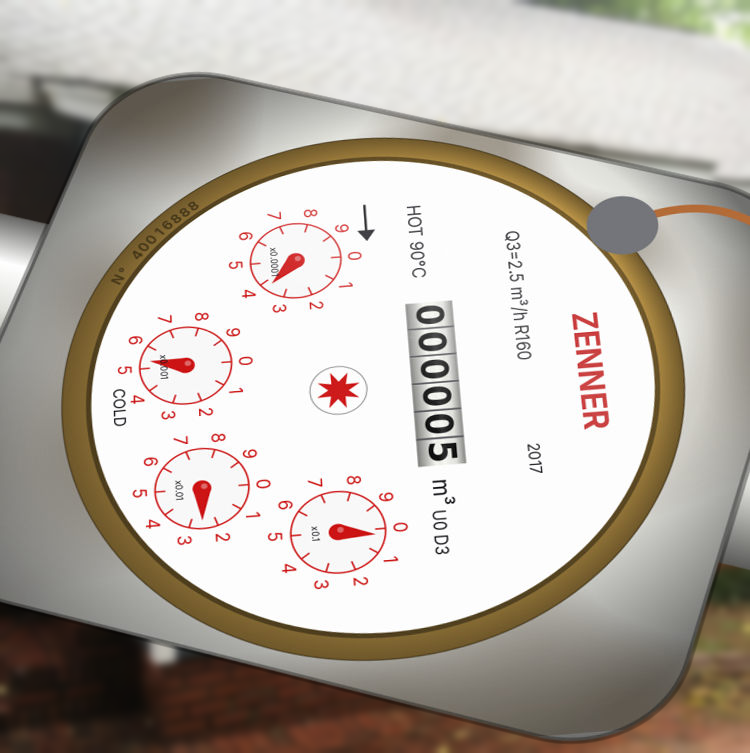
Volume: value=5.0253 unit=m³
